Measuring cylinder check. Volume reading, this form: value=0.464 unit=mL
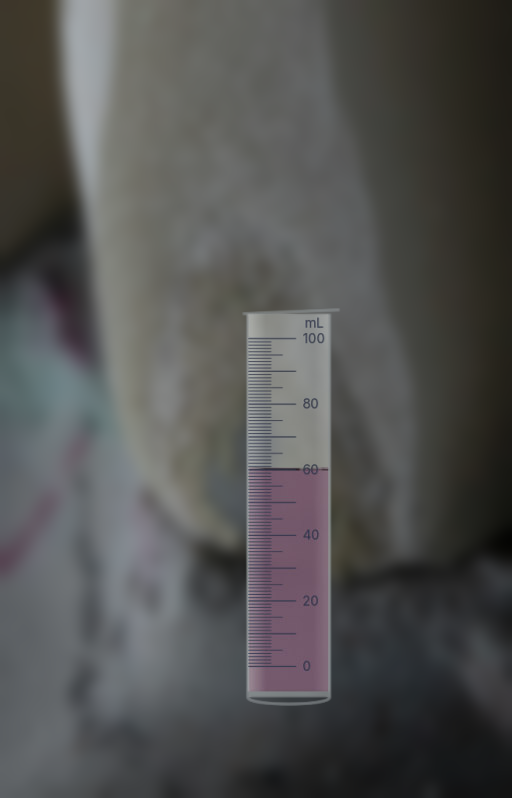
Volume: value=60 unit=mL
